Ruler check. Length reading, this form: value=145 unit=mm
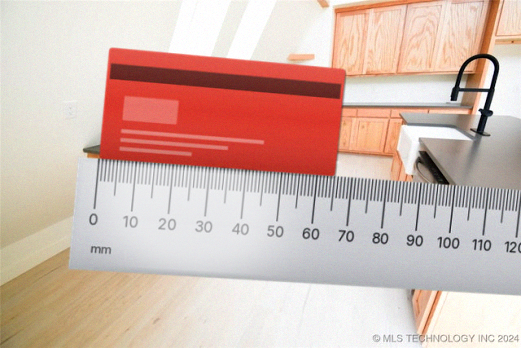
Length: value=65 unit=mm
